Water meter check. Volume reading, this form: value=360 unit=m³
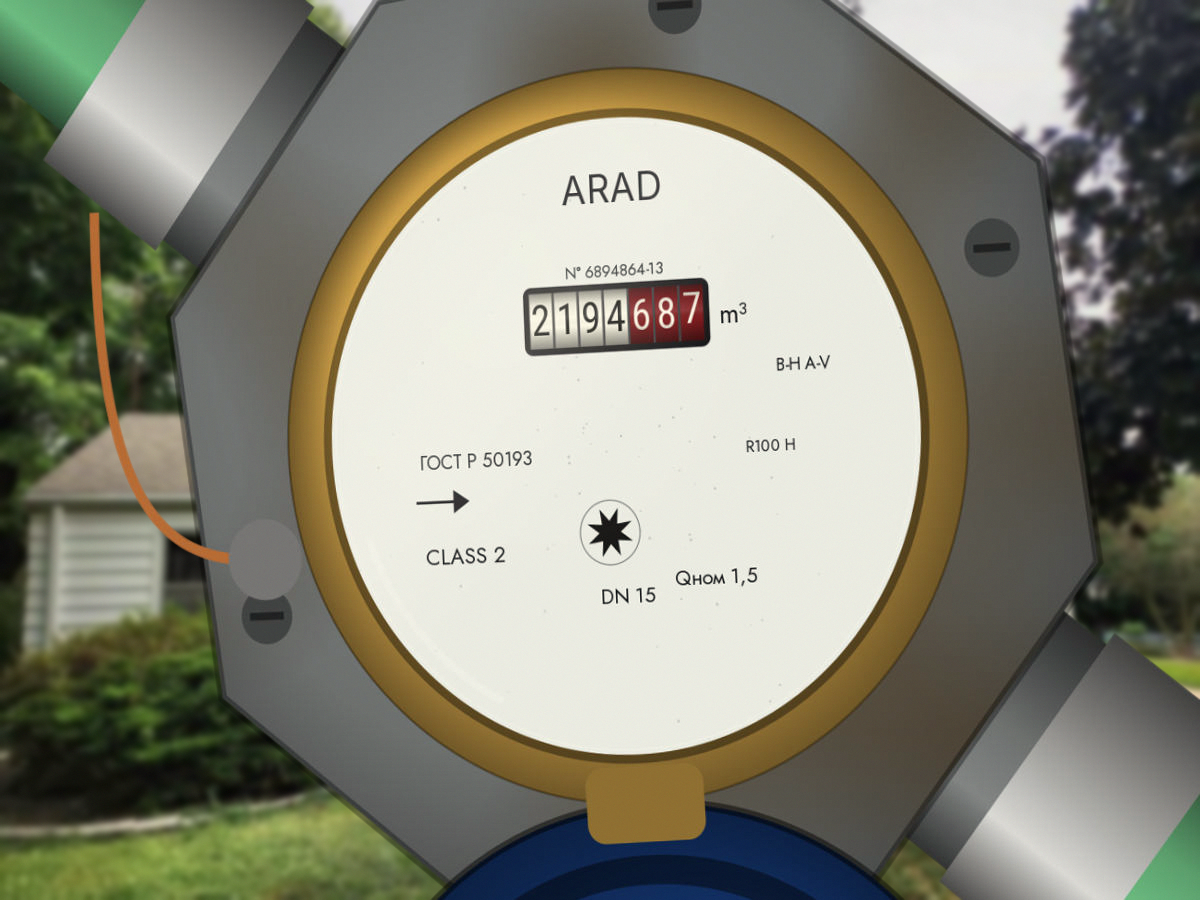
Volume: value=2194.687 unit=m³
